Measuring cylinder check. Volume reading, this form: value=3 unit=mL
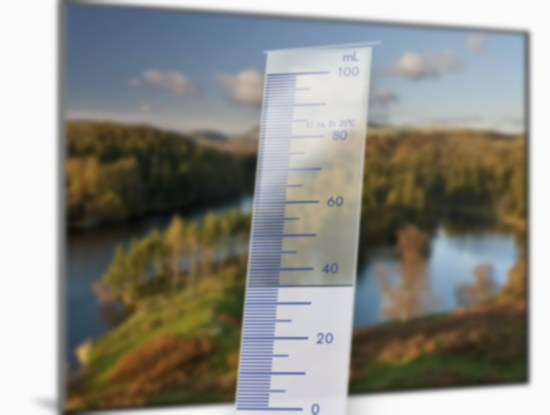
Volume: value=35 unit=mL
